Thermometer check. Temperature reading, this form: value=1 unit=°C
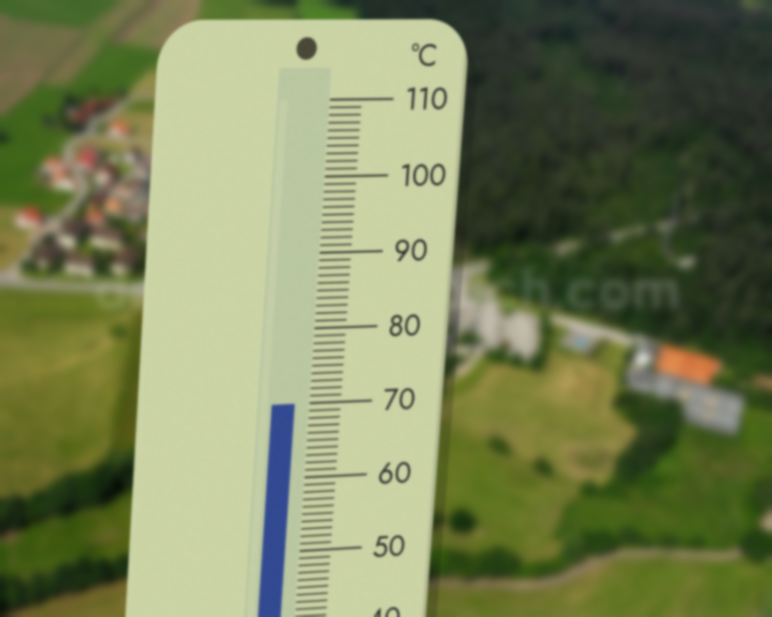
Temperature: value=70 unit=°C
